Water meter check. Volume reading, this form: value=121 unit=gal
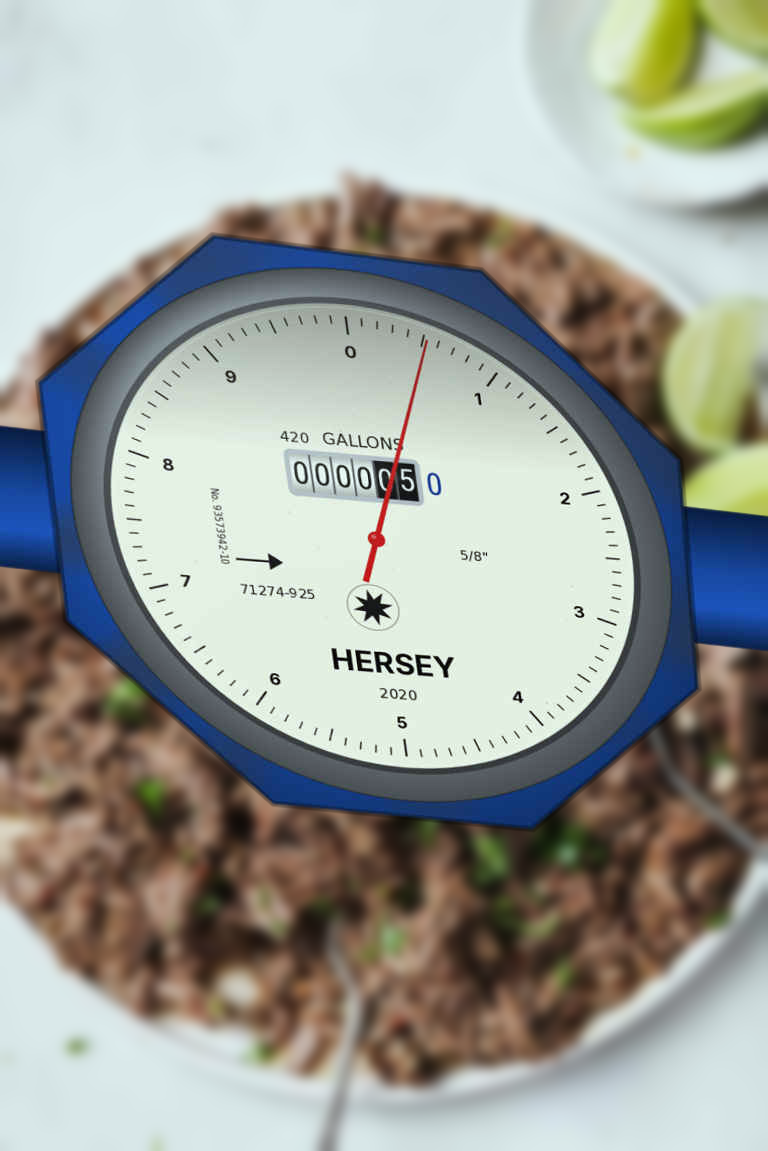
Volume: value=50.5 unit=gal
